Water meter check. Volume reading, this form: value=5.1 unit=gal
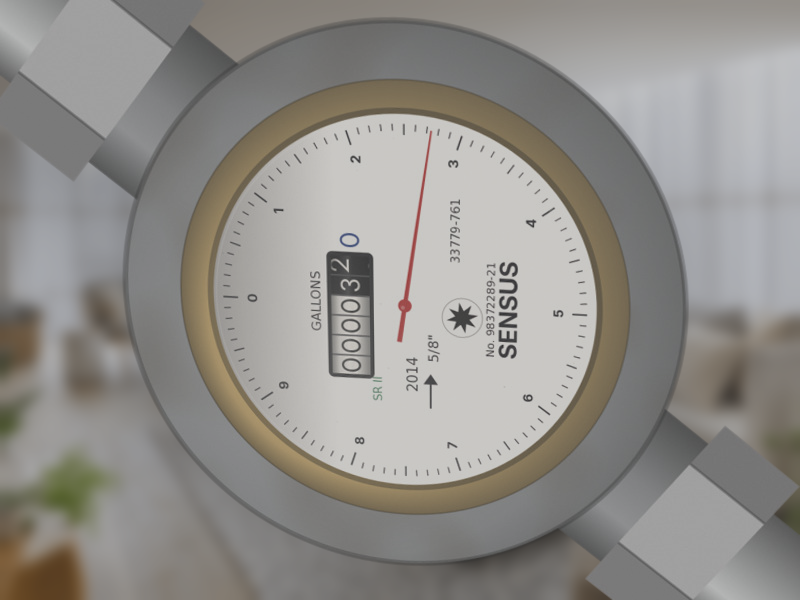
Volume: value=322.7 unit=gal
